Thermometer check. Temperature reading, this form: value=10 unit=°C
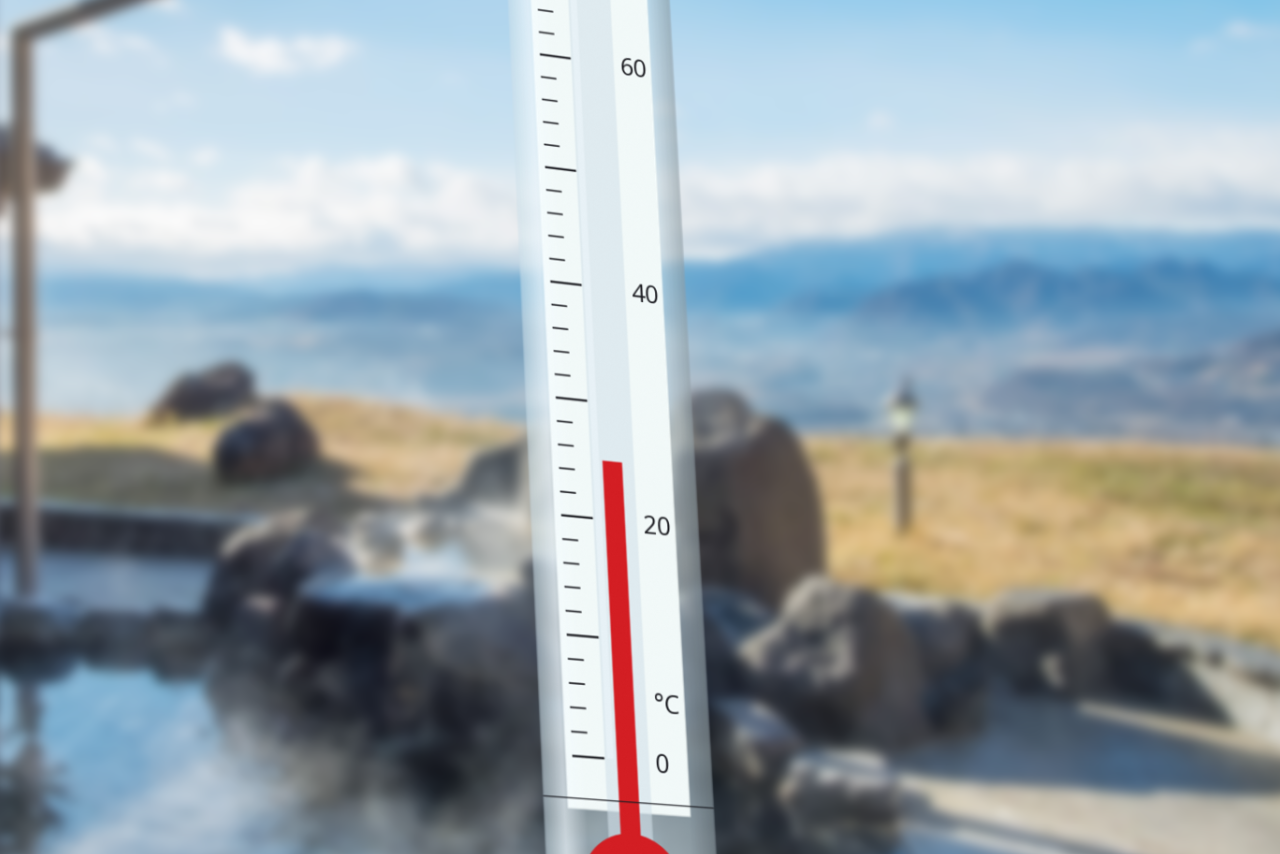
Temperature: value=25 unit=°C
